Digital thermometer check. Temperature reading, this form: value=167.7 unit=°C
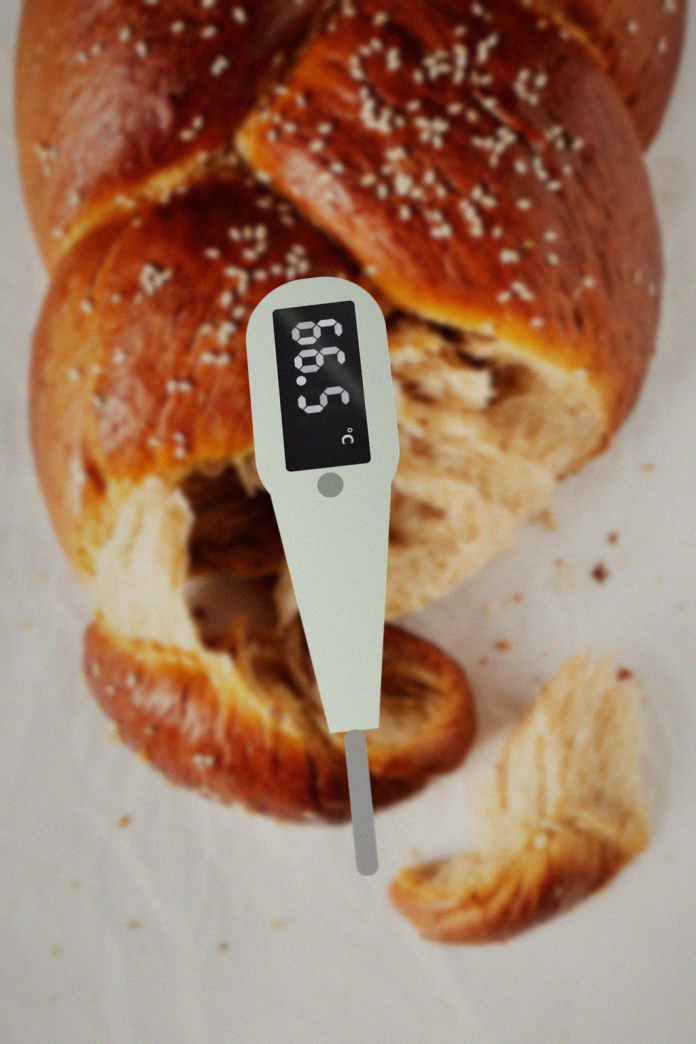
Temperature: value=66.5 unit=°C
